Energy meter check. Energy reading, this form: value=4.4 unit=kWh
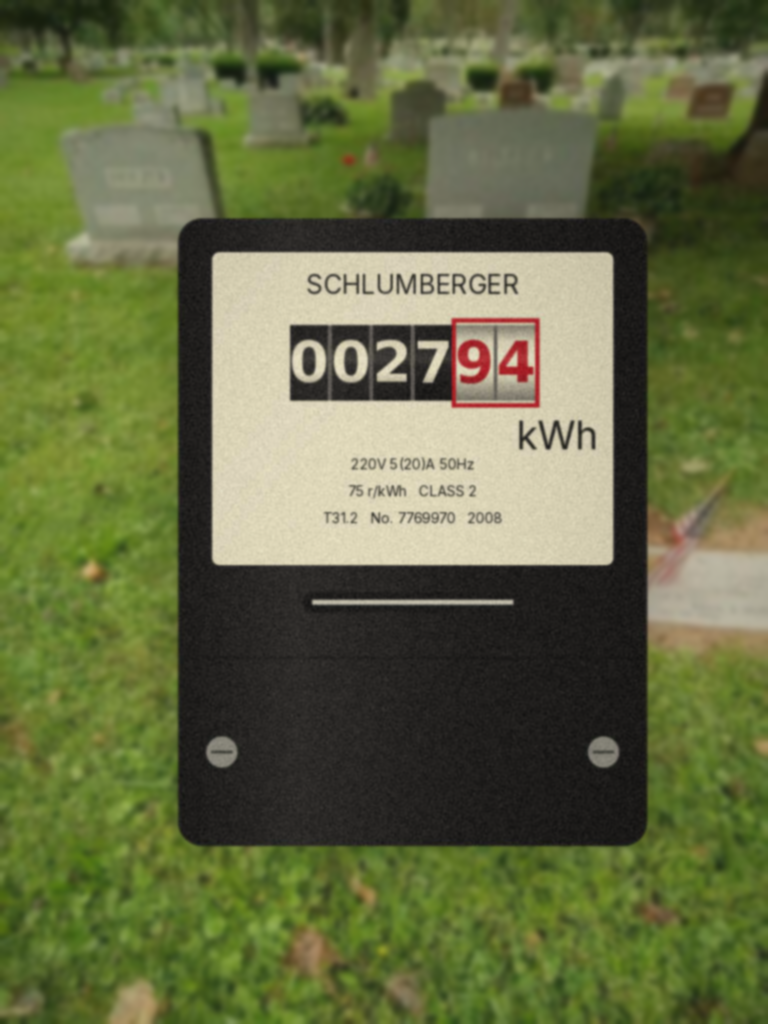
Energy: value=27.94 unit=kWh
